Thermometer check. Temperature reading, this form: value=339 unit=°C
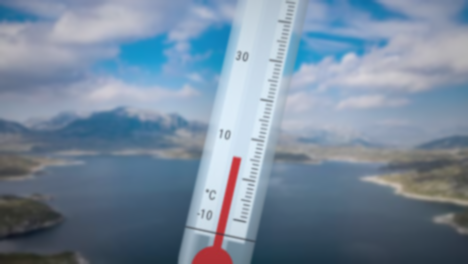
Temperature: value=5 unit=°C
